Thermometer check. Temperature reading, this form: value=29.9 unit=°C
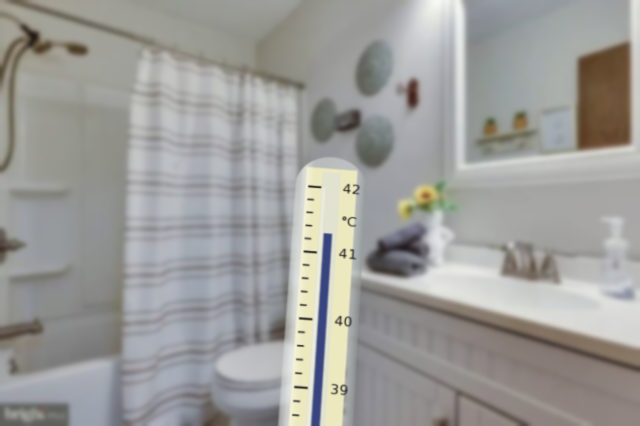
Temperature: value=41.3 unit=°C
